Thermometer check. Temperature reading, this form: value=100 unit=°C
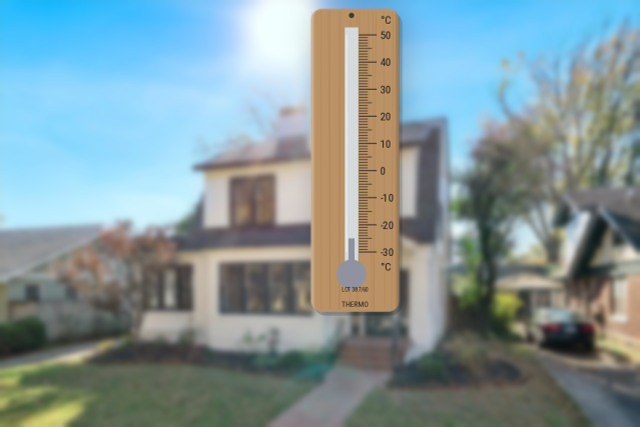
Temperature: value=-25 unit=°C
